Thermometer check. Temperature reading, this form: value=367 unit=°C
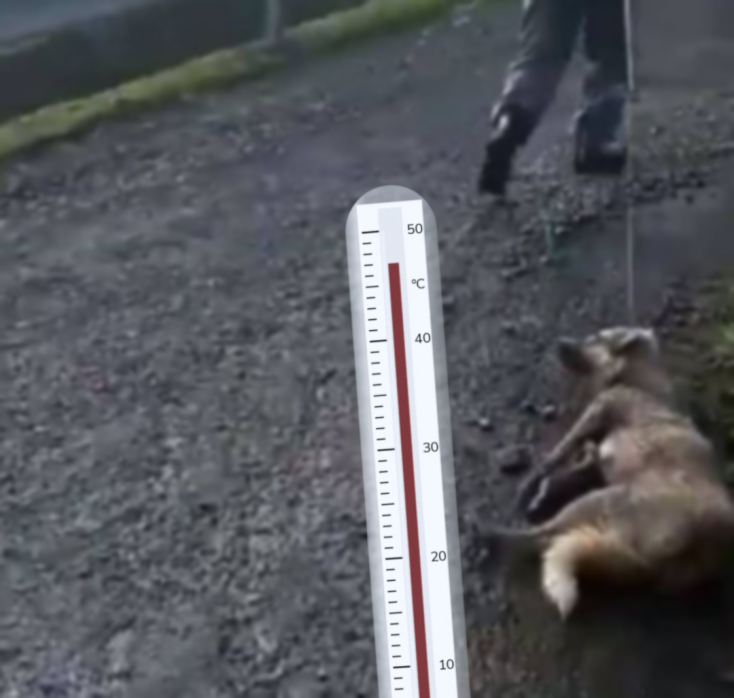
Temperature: value=47 unit=°C
